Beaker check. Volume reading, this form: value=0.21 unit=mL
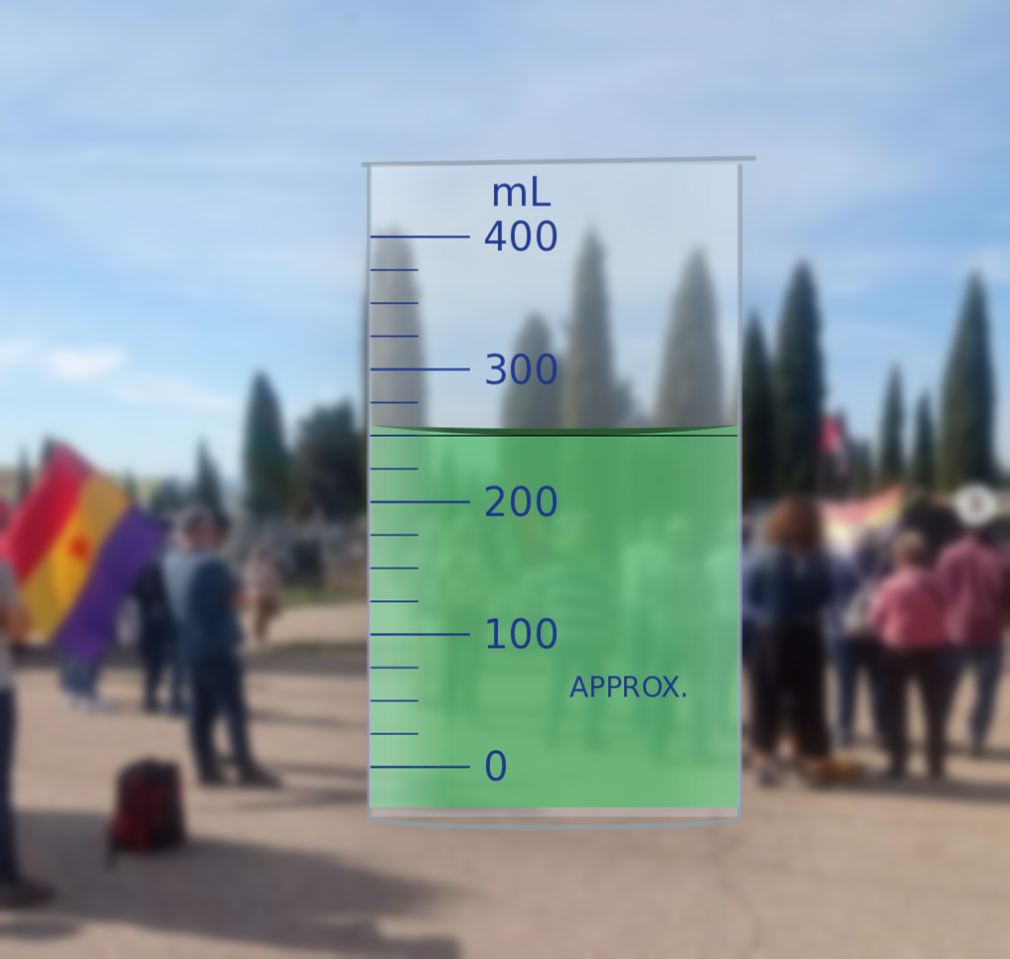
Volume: value=250 unit=mL
